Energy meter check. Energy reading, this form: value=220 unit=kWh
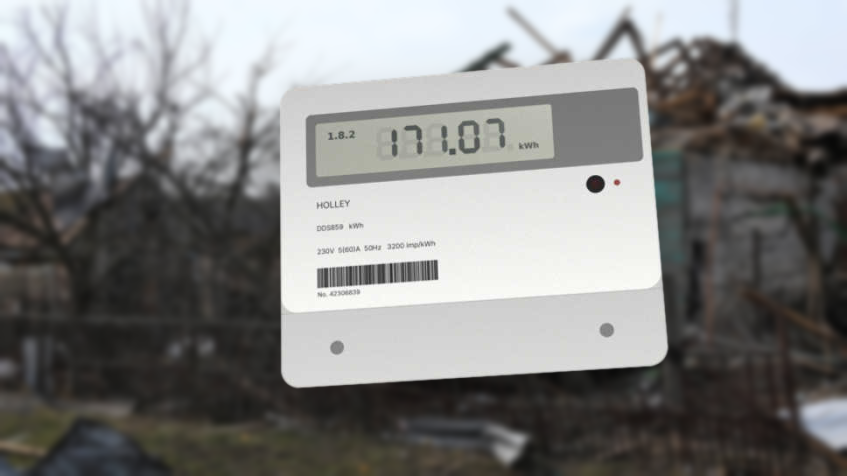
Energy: value=171.07 unit=kWh
